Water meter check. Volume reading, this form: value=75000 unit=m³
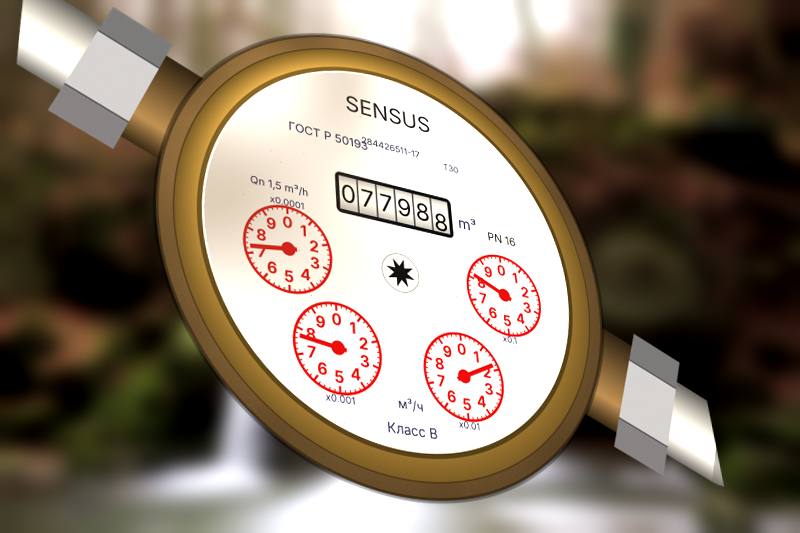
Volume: value=77987.8177 unit=m³
